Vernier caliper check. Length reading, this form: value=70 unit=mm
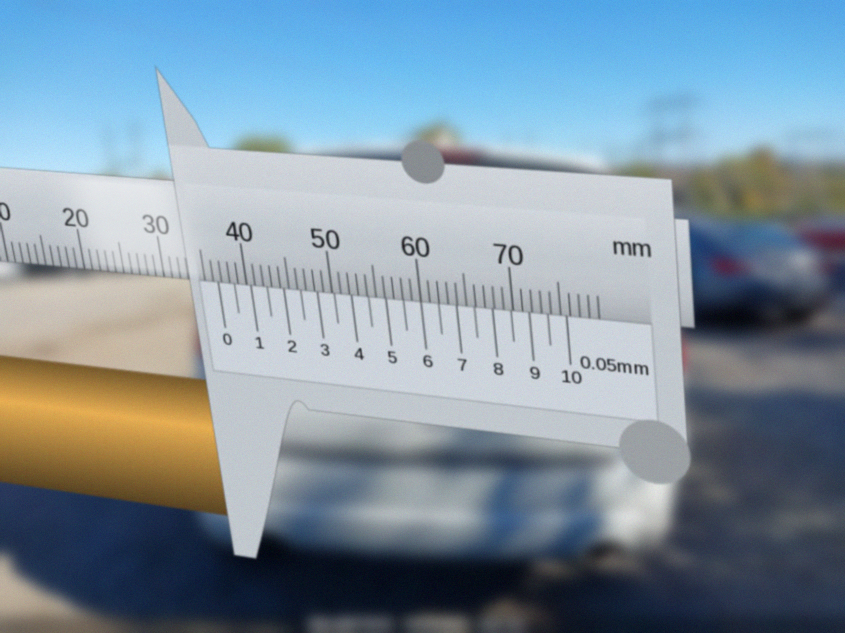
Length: value=36.6 unit=mm
